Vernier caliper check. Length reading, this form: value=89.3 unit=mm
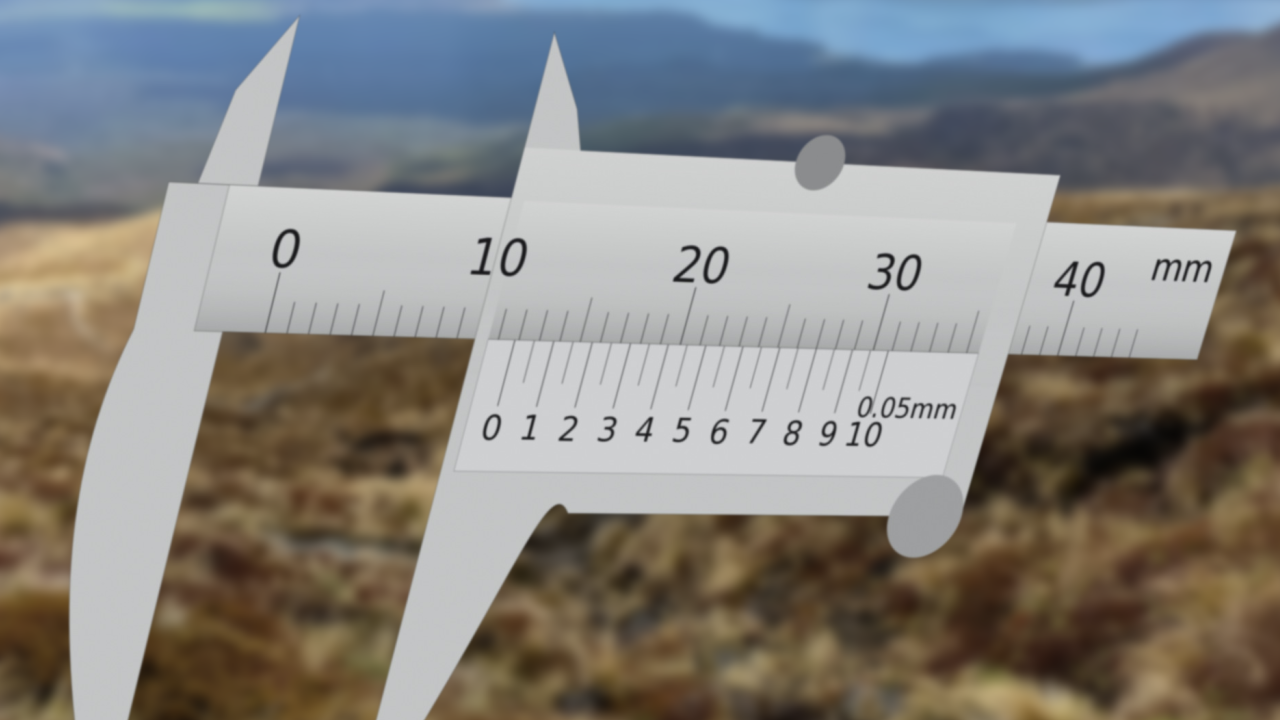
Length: value=11.8 unit=mm
